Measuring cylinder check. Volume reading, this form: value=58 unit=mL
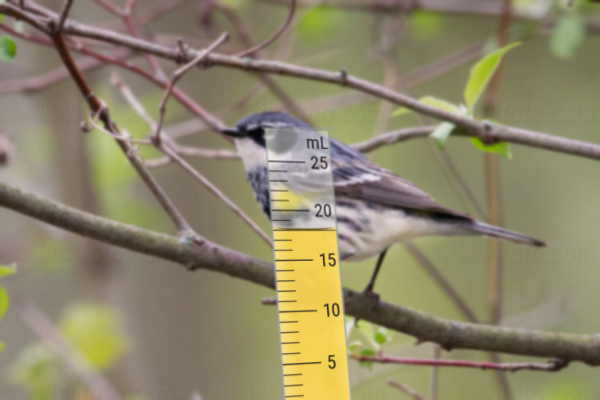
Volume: value=18 unit=mL
